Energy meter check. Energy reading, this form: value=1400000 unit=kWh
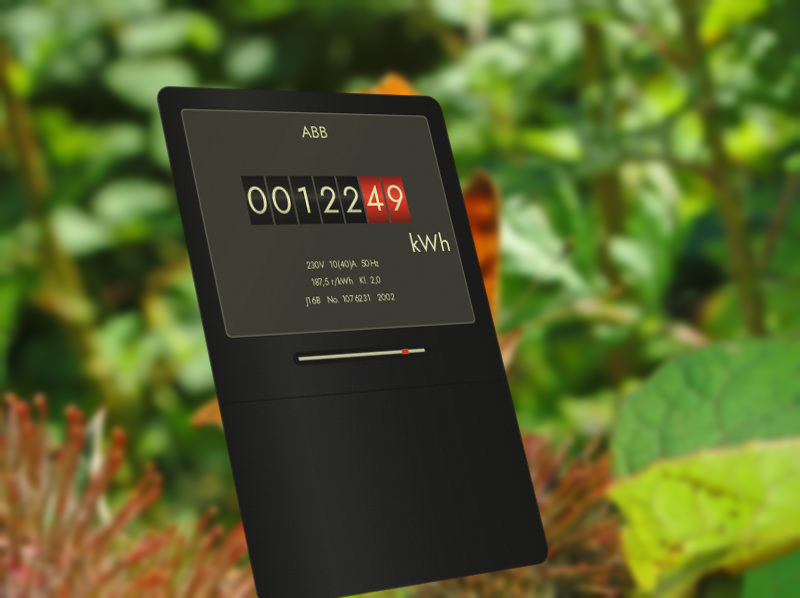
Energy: value=122.49 unit=kWh
